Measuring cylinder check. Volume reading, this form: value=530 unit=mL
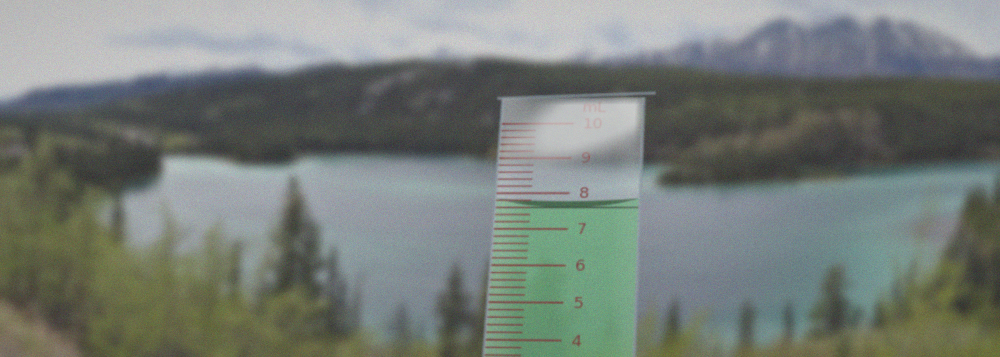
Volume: value=7.6 unit=mL
